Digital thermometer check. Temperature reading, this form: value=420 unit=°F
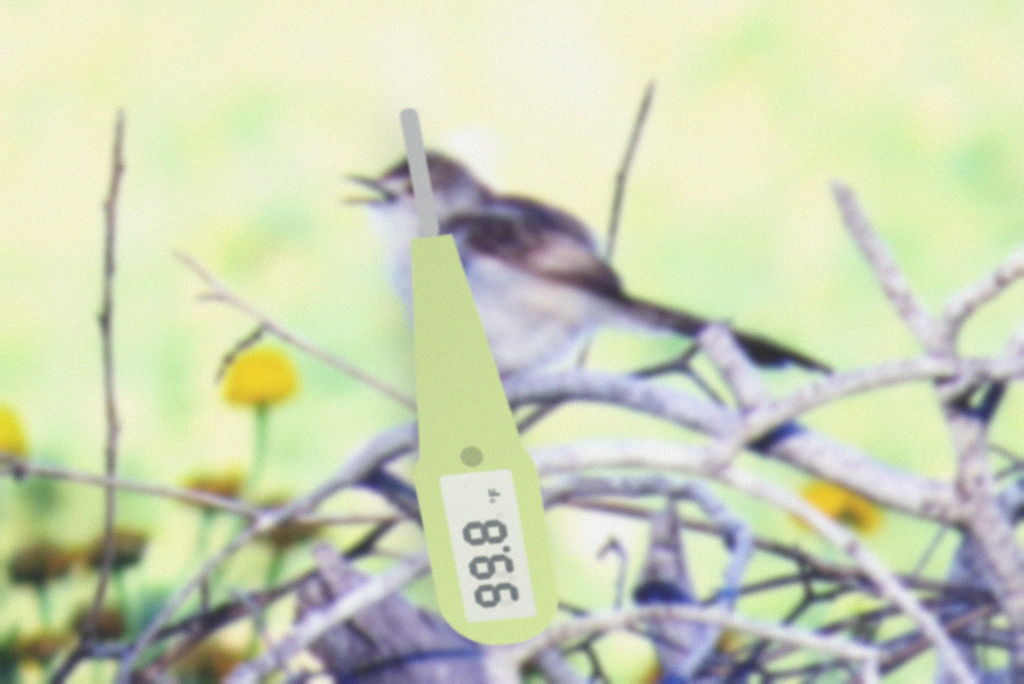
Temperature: value=99.8 unit=°F
